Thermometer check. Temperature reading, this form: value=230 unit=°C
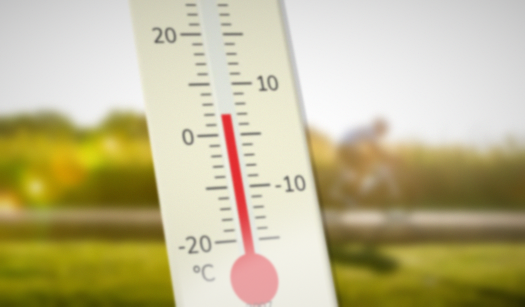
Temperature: value=4 unit=°C
